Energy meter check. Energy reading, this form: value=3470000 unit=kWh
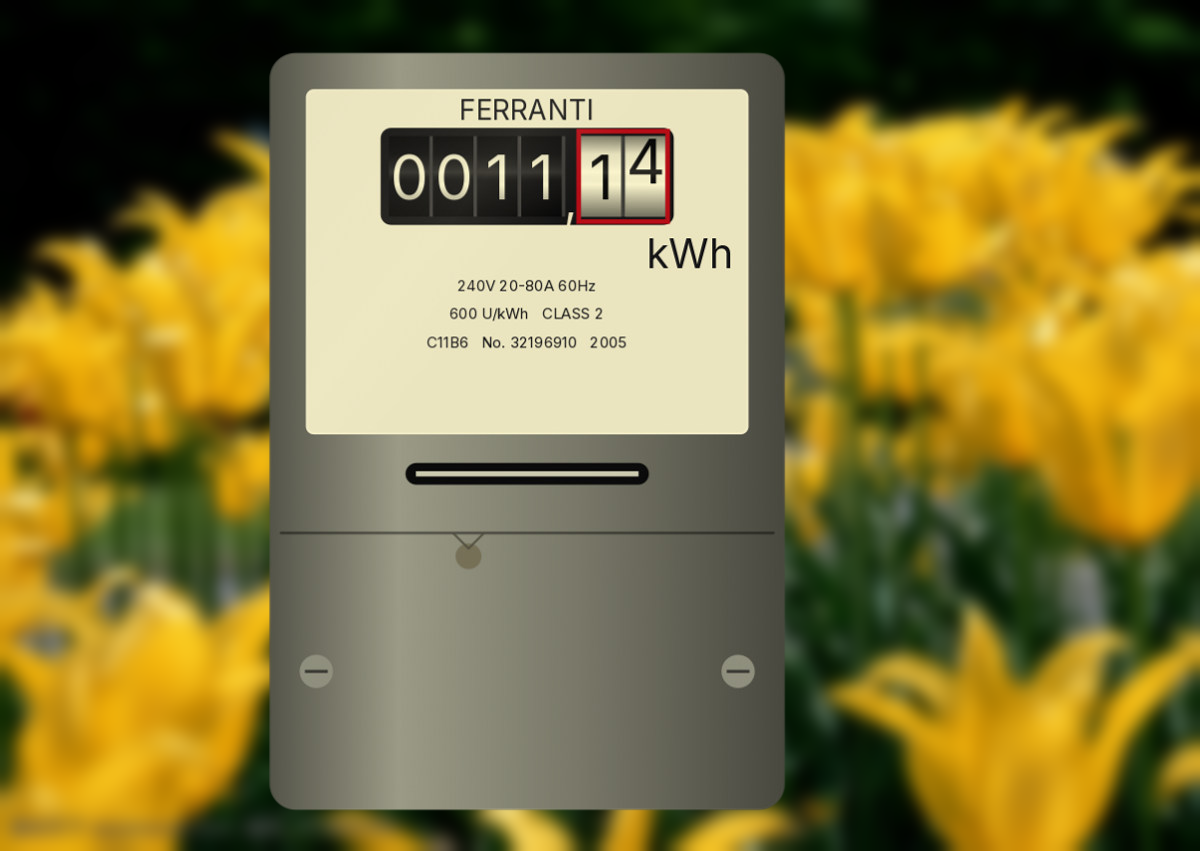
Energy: value=11.14 unit=kWh
